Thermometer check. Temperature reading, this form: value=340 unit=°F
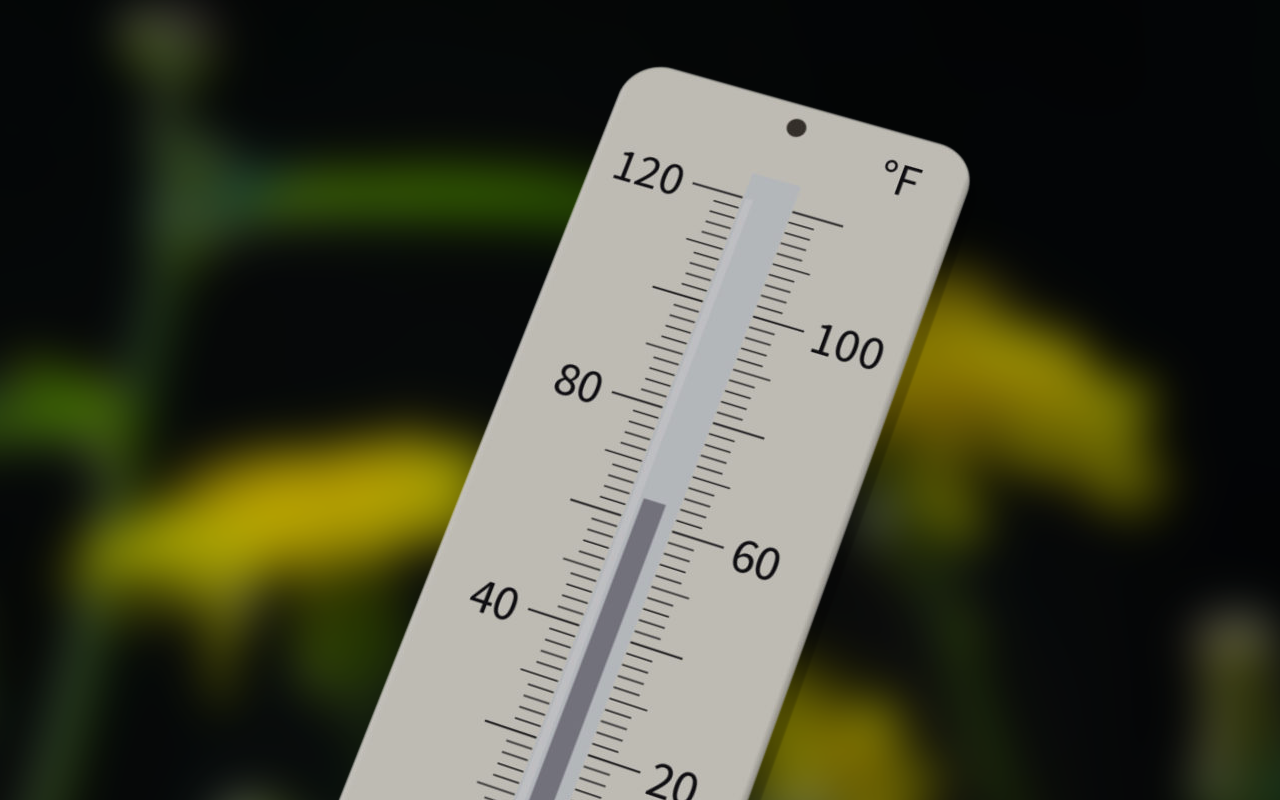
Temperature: value=64 unit=°F
